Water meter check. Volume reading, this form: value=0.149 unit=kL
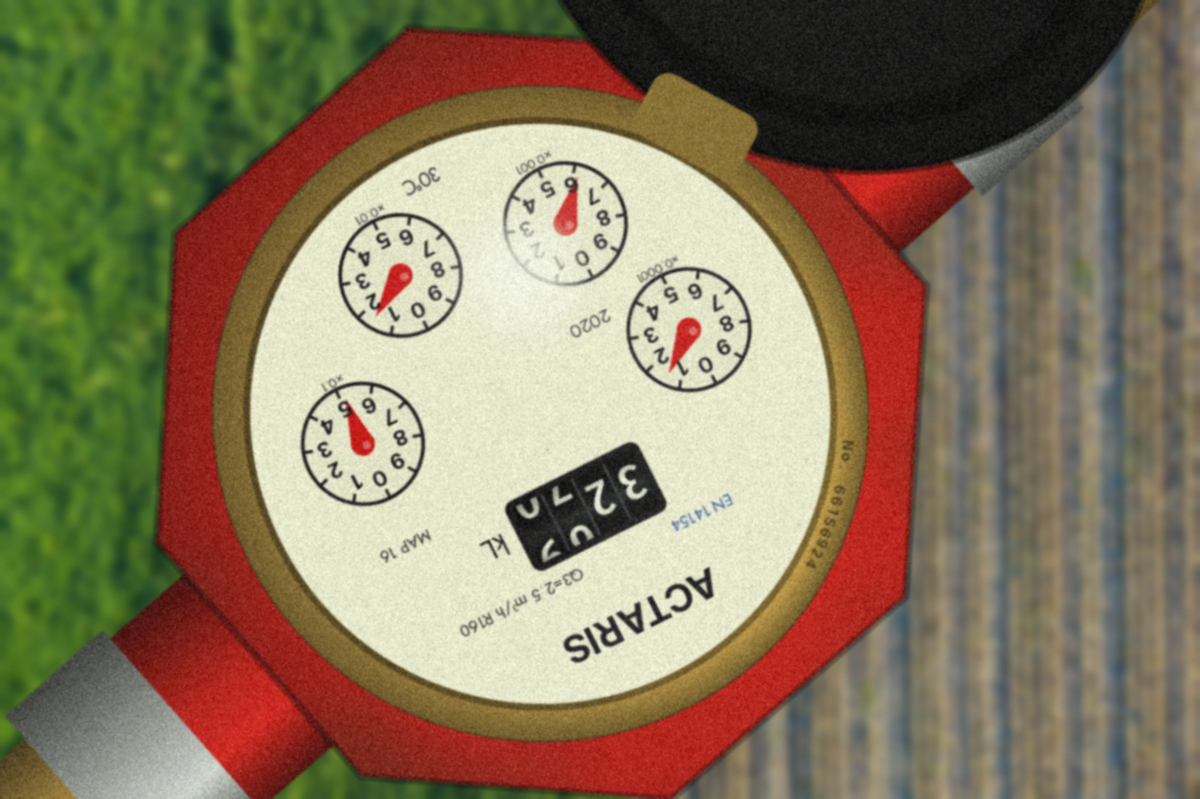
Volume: value=3269.5161 unit=kL
